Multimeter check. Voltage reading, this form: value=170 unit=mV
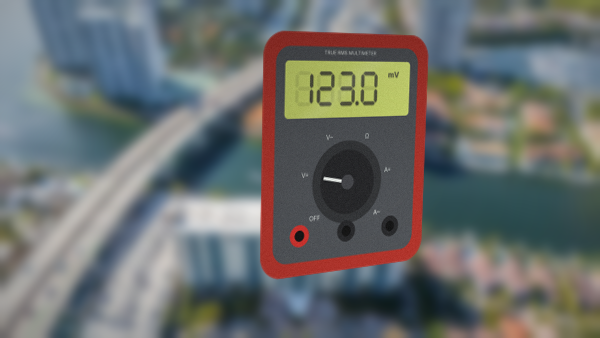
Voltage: value=123.0 unit=mV
